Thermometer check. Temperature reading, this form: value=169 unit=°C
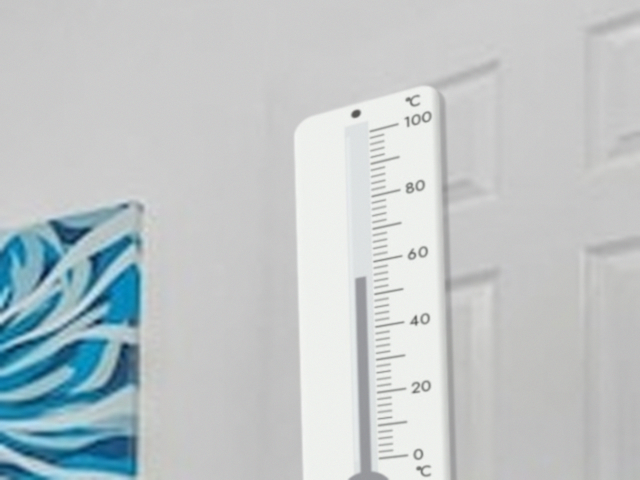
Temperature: value=56 unit=°C
